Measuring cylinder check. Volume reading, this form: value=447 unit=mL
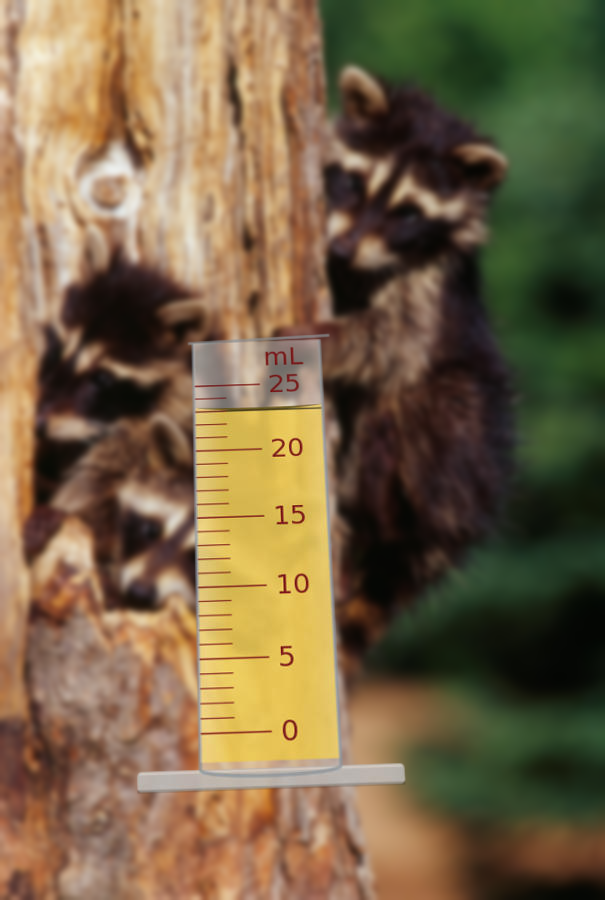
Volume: value=23 unit=mL
